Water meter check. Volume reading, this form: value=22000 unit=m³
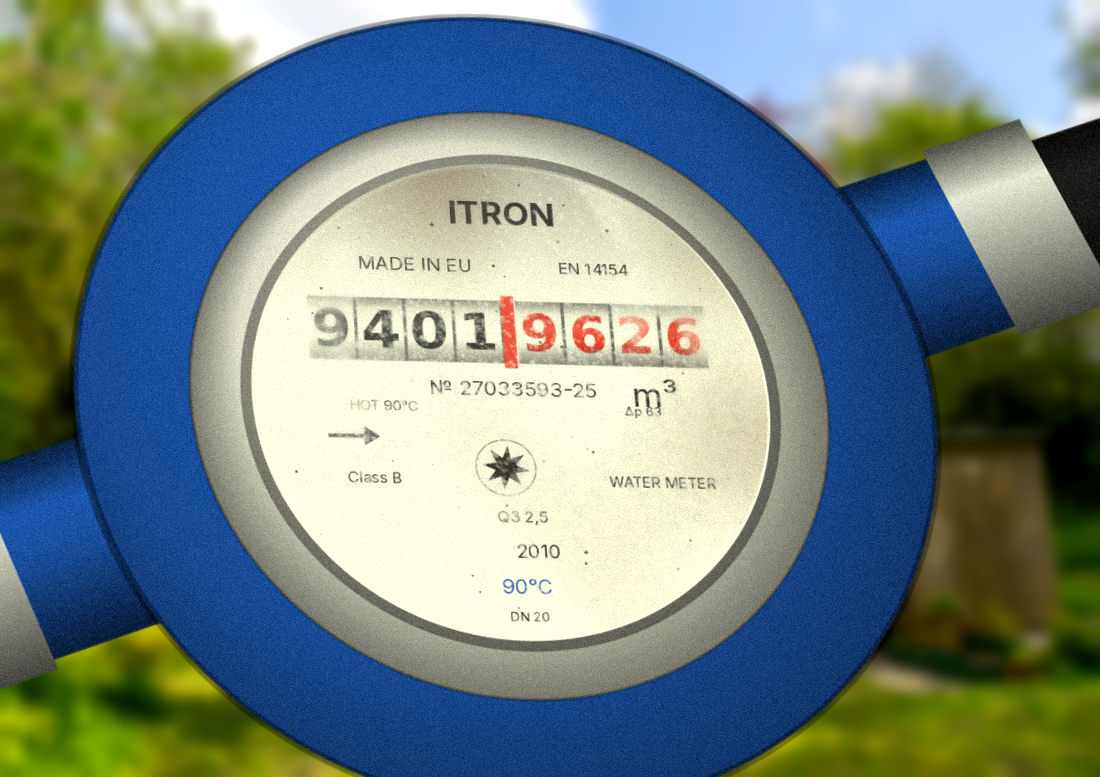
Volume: value=9401.9626 unit=m³
